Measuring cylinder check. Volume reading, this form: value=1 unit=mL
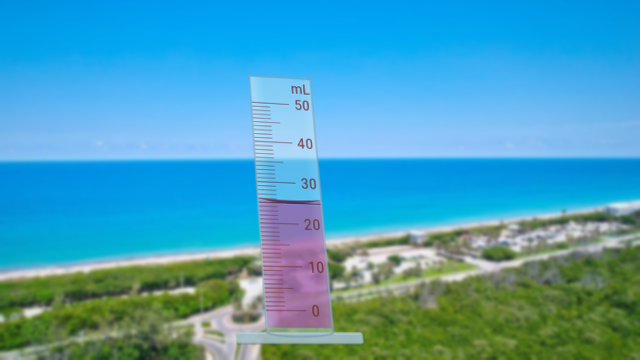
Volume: value=25 unit=mL
